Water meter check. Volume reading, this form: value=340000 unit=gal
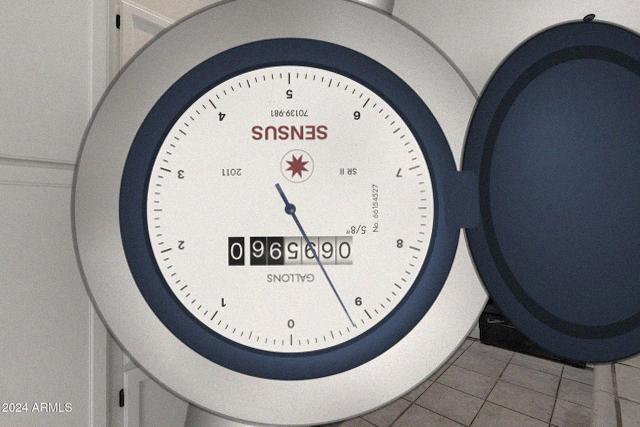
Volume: value=695959.2 unit=gal
